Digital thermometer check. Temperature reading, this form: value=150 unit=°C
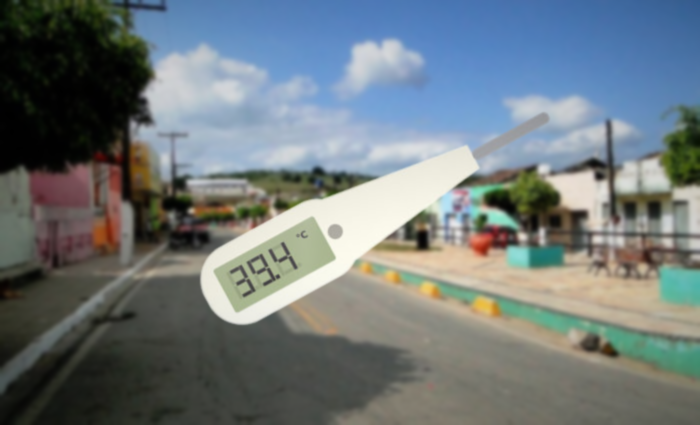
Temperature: value=39.4 unit=°C
